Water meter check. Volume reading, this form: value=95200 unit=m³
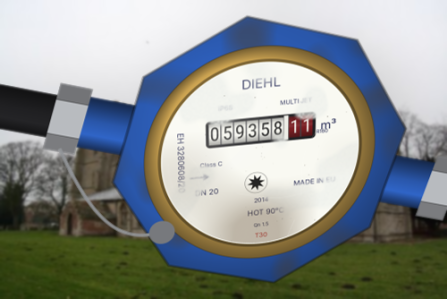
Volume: value=59358.11 unit=m³
